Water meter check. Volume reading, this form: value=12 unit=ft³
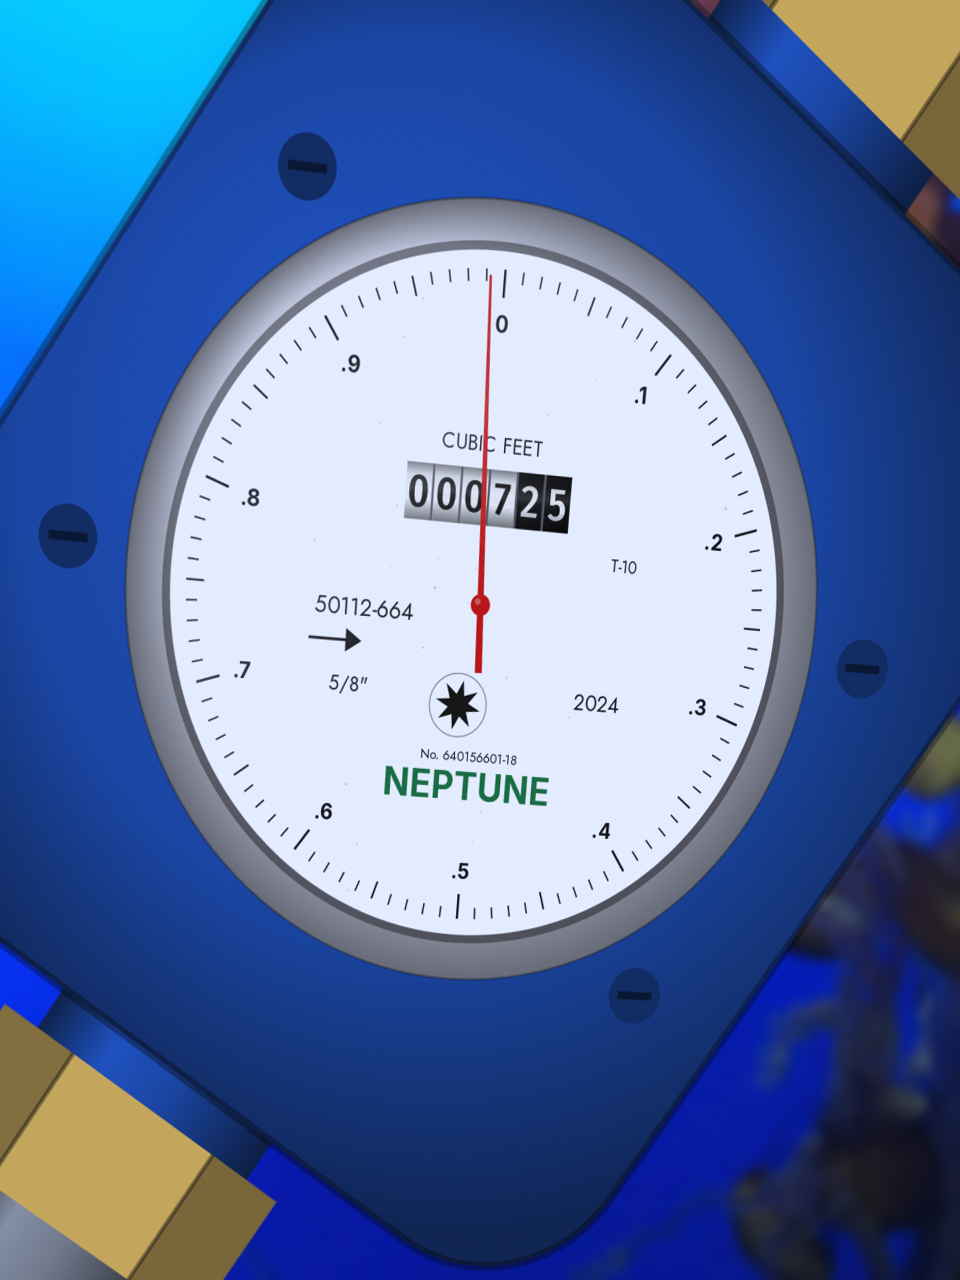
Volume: value=724.99 unit=ft³
